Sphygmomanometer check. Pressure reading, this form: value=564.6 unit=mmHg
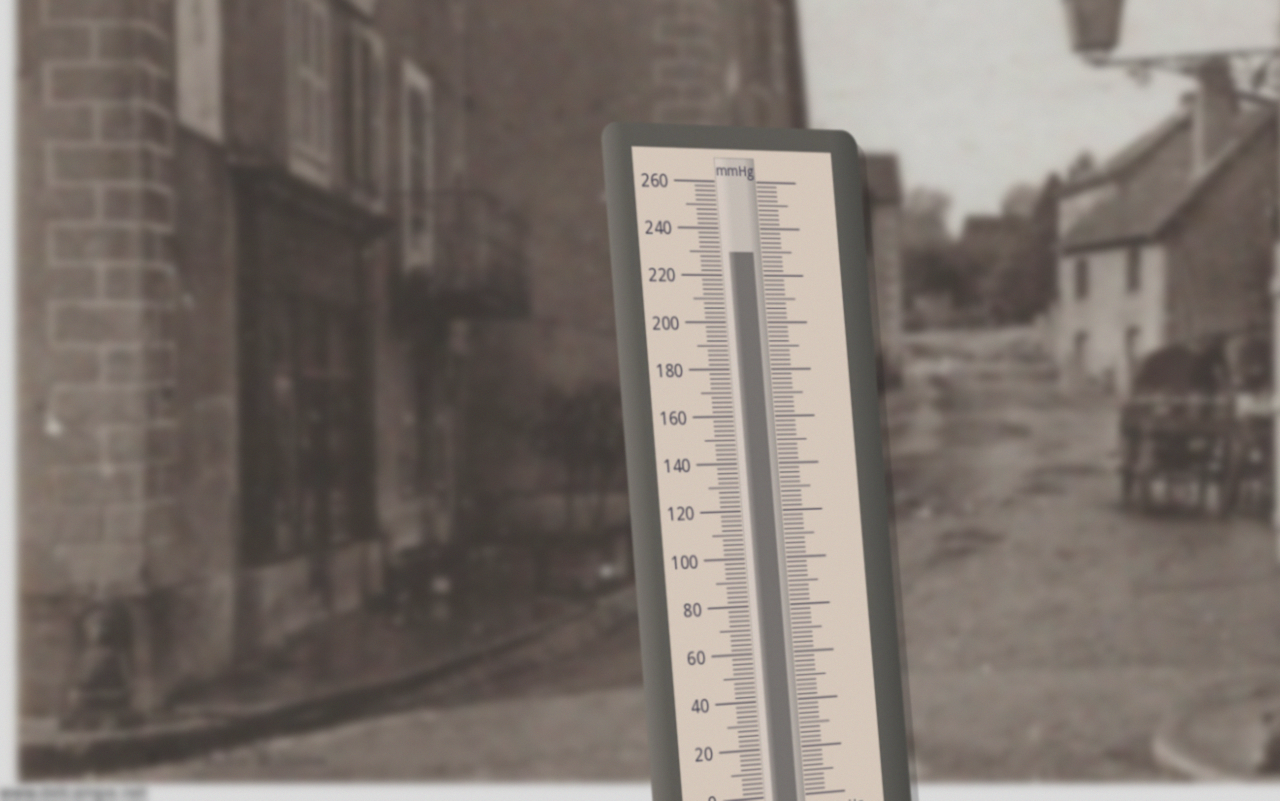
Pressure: value=230 unit=mmHg
